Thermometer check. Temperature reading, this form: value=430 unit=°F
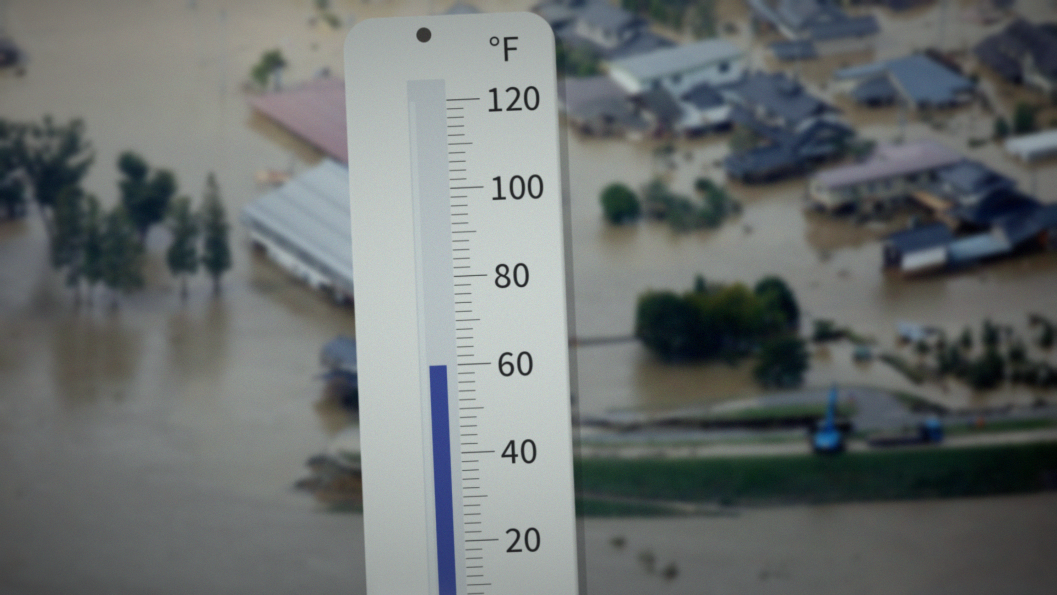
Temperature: value=60 unit=°F
